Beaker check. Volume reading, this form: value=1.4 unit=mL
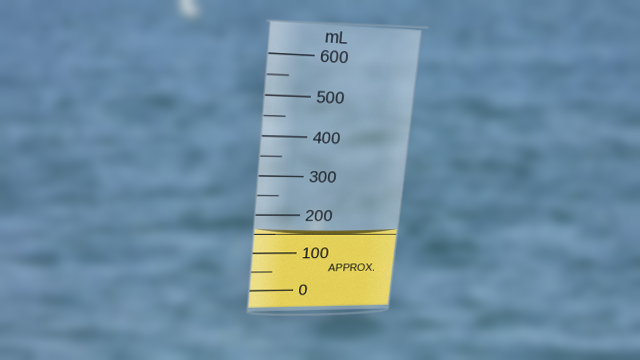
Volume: value=150 unit=mL
